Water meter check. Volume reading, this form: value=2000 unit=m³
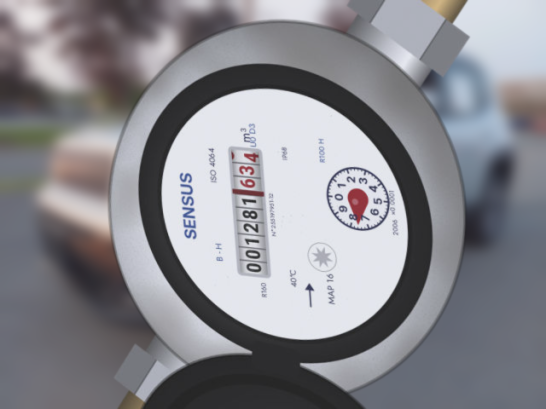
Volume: value=1281.6337 unit=m³
